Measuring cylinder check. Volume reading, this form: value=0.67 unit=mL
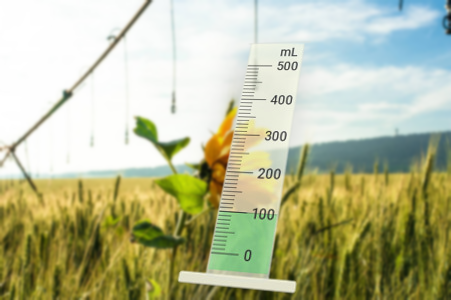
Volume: value=100 unit=mL
